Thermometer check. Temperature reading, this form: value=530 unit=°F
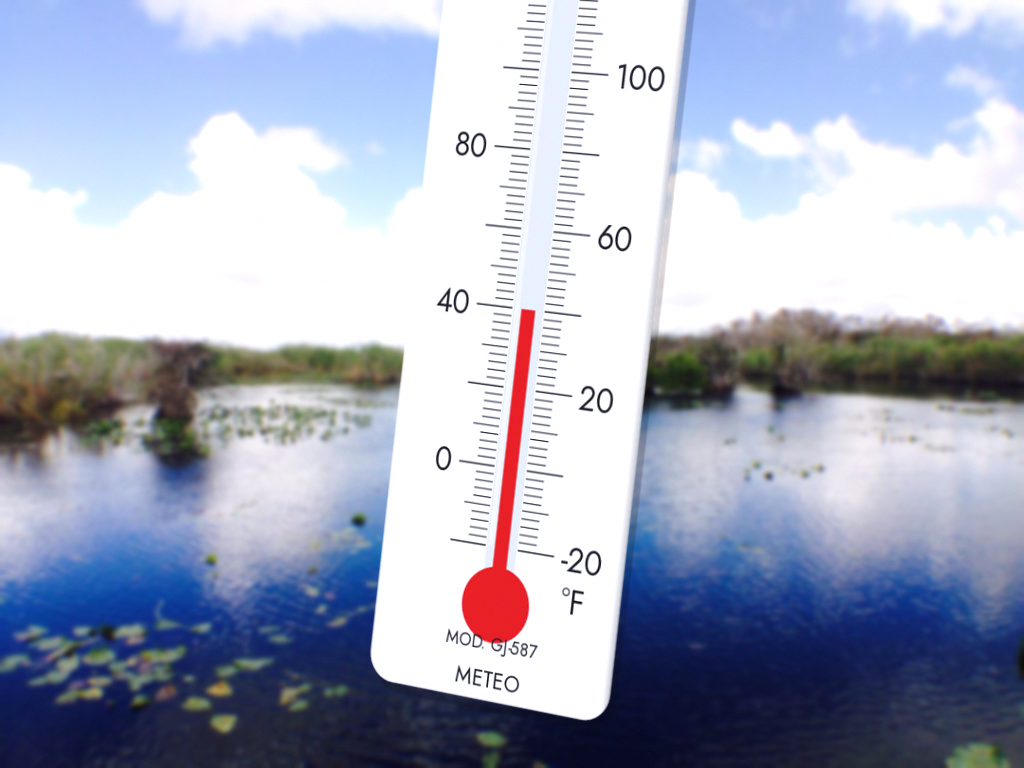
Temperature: value=40 unit=°F
